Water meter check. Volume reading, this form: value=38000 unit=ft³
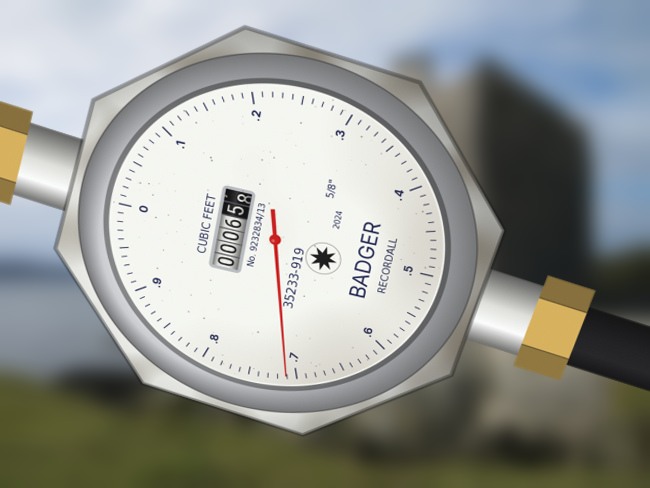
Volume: value=657.71 unit=ft³
